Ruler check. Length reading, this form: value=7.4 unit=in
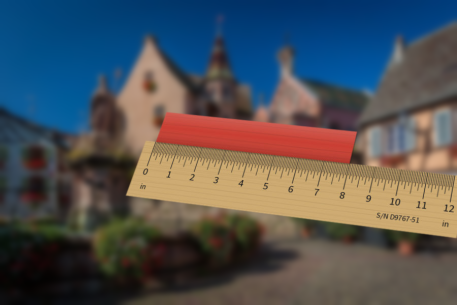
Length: value=8 unit=in
